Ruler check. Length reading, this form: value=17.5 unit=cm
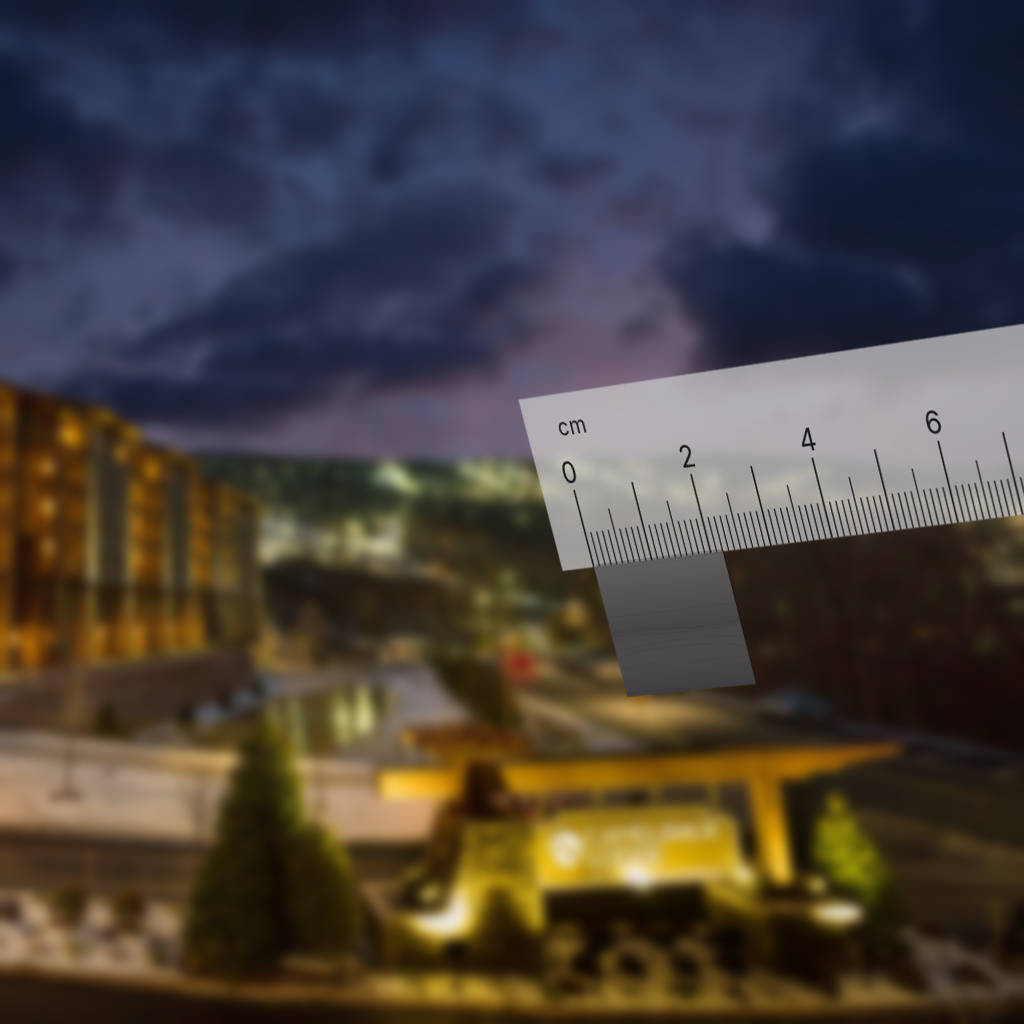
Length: value=2.2 unit=cm
